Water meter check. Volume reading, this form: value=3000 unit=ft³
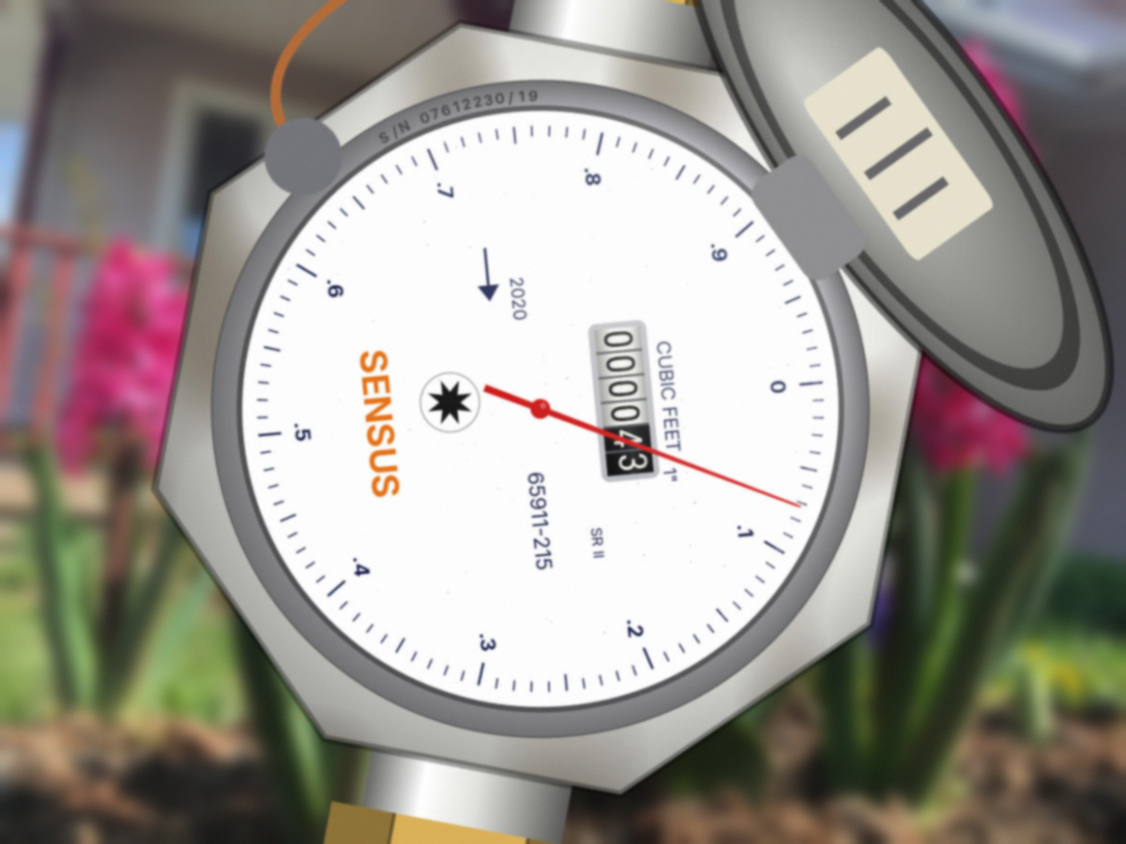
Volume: value=43.07 unit=ft³
